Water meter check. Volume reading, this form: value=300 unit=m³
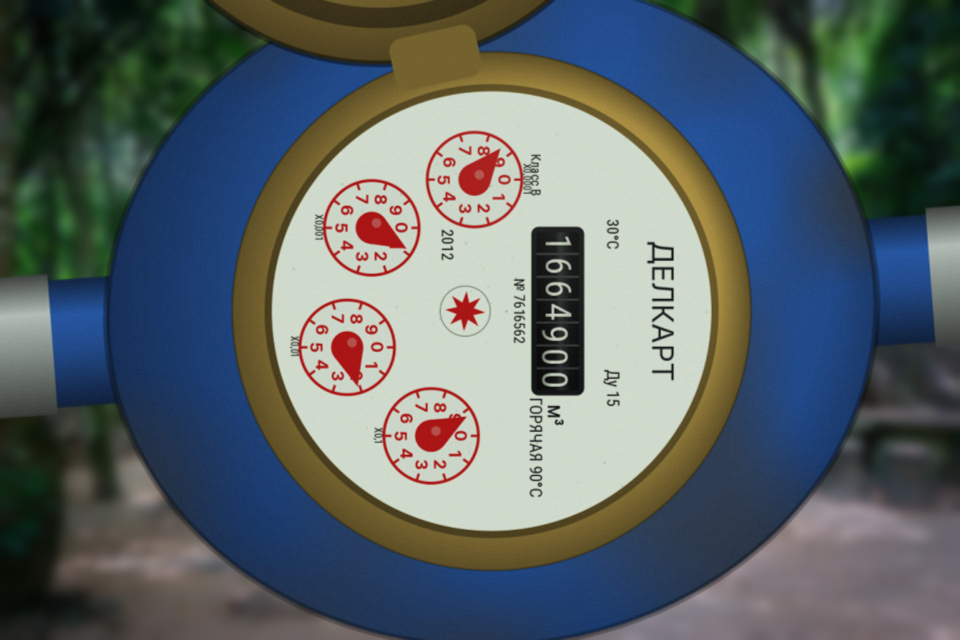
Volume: value=1664899.9208 unit=m³
